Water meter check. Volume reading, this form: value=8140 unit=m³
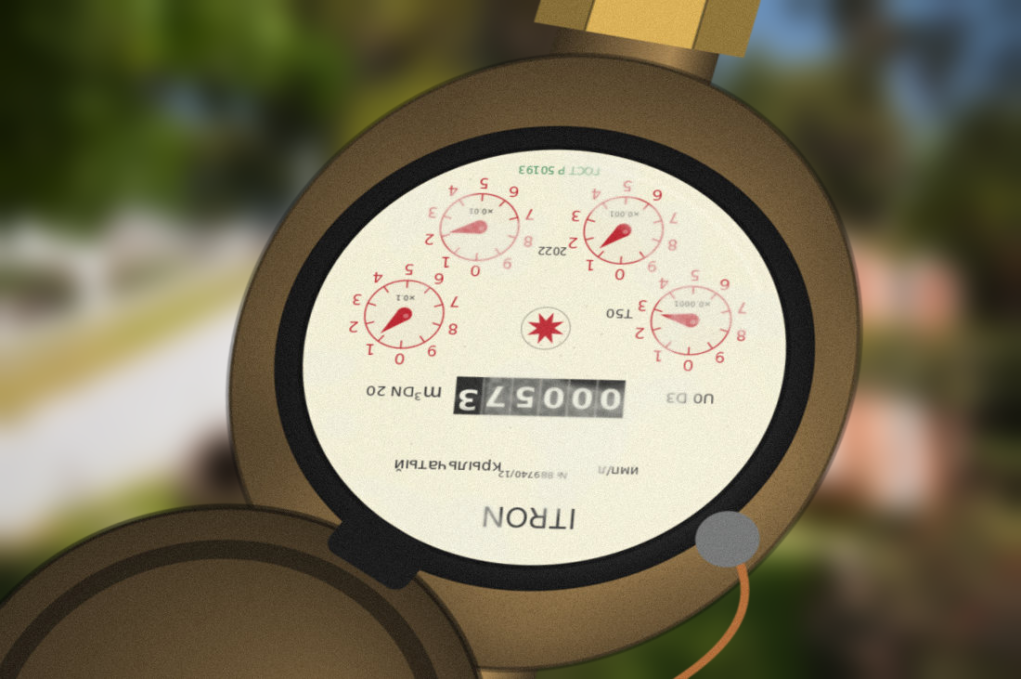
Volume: value=573.1212 unit=m³
